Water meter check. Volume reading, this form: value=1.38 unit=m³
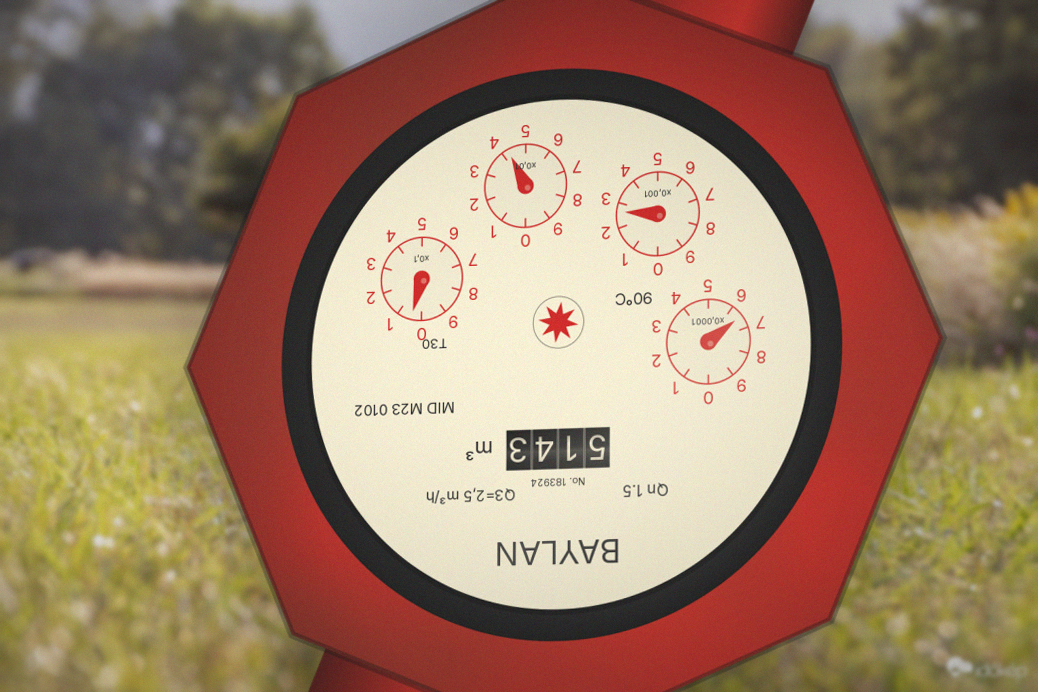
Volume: value=5143.0426 unit=m³
